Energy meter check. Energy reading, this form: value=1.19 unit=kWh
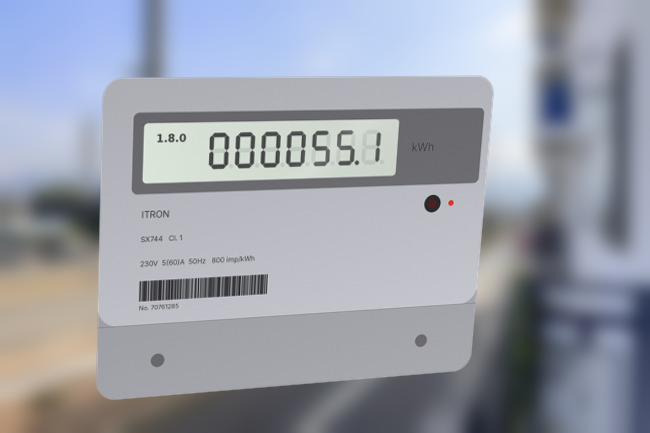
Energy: value=55.1 unit=kWh
